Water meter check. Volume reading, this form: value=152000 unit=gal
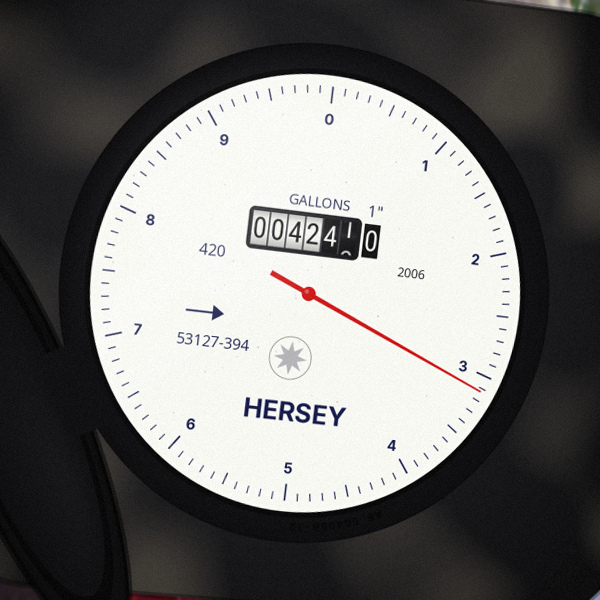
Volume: value=42413.1 unit=gal
